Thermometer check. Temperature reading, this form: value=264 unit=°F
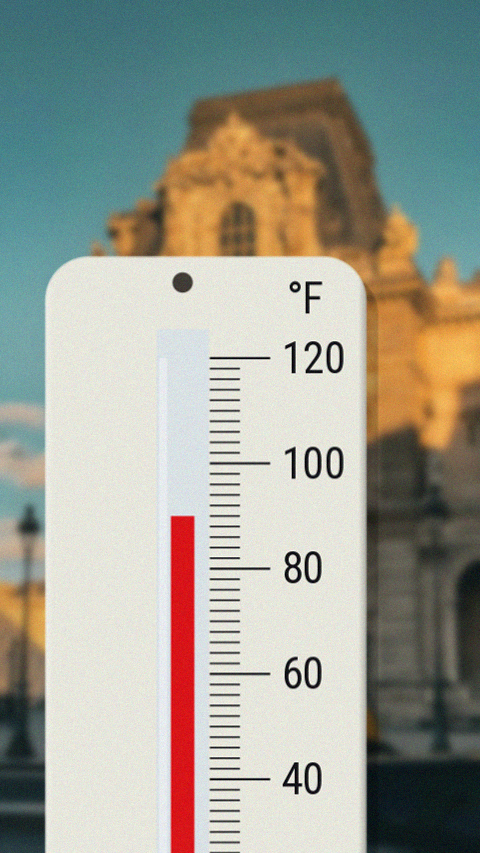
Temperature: value=90 unit=°F
